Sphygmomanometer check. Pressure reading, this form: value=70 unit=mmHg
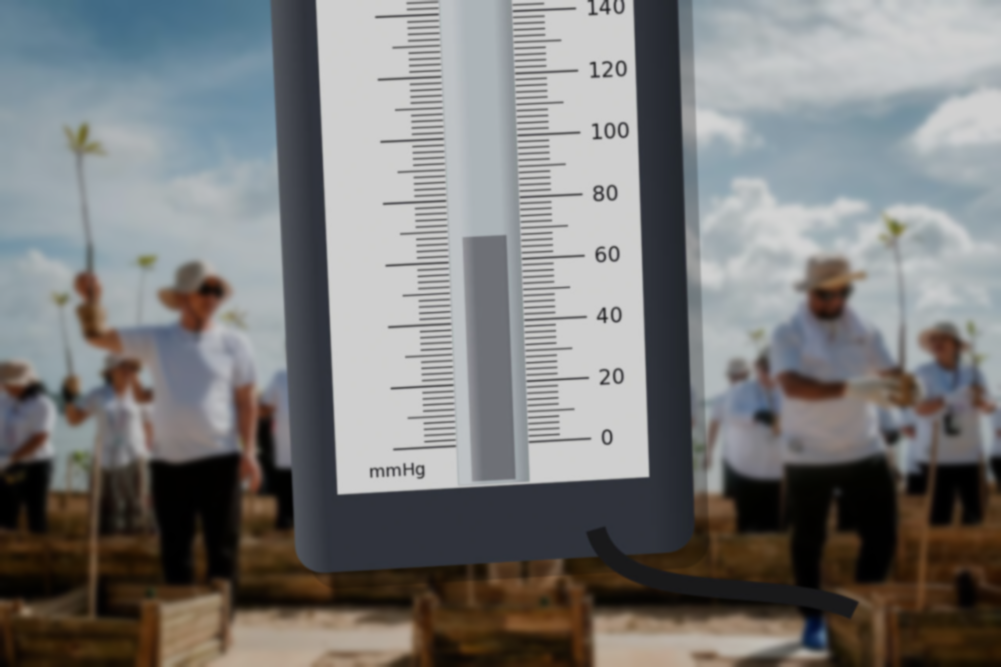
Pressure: value=68 unit=mmHg
